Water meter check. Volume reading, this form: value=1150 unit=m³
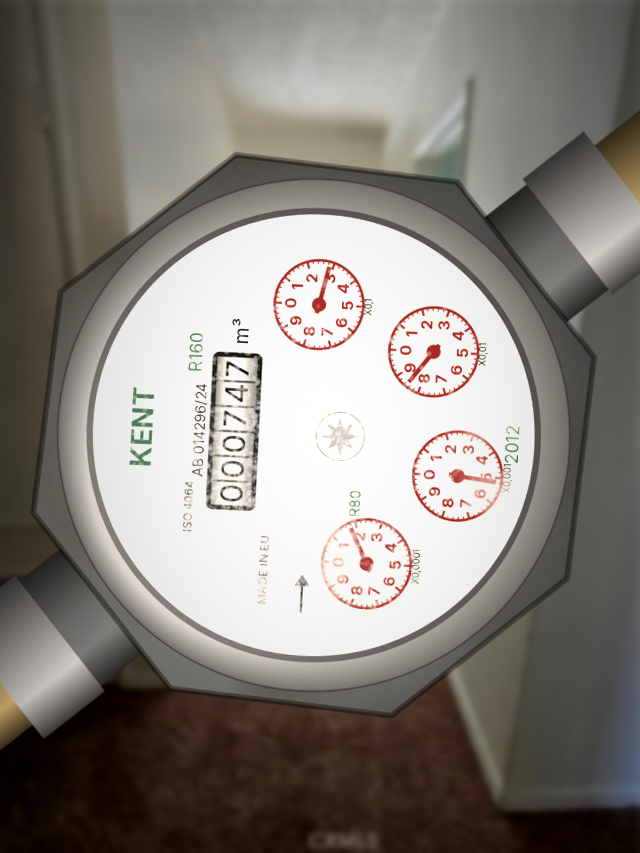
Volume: value=747.2851 unit=m³
